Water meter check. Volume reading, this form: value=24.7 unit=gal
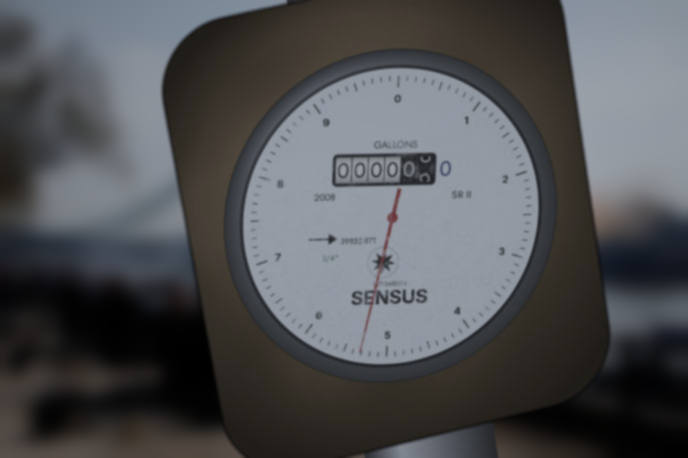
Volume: value=85.3 unit=gal
